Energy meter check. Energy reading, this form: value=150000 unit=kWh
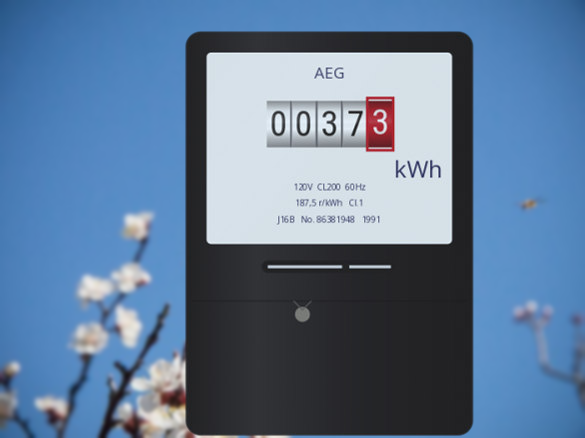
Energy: value=37.3 unit=kWh
